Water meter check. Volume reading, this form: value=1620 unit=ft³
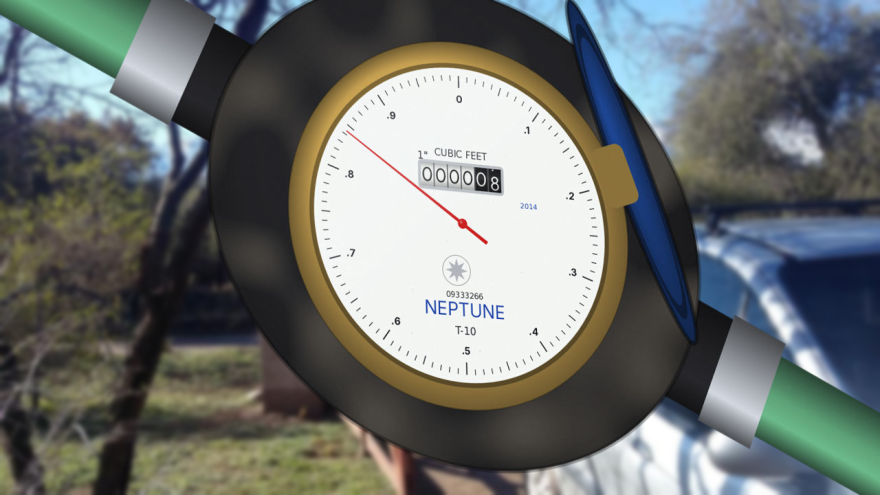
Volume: value=7.84 unit=ft³
